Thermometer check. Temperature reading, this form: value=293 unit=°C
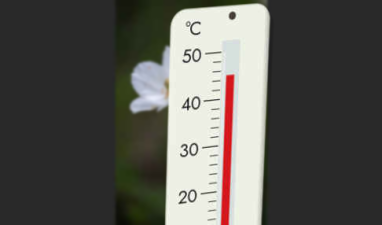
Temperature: value=45 unit=°C
